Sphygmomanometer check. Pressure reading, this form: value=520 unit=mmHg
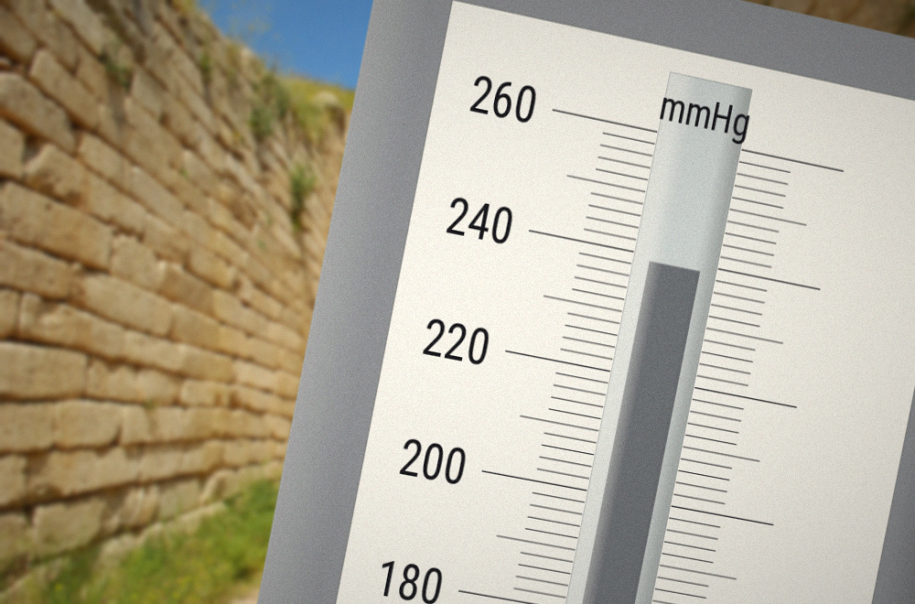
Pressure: value=239 unit=mmHg
